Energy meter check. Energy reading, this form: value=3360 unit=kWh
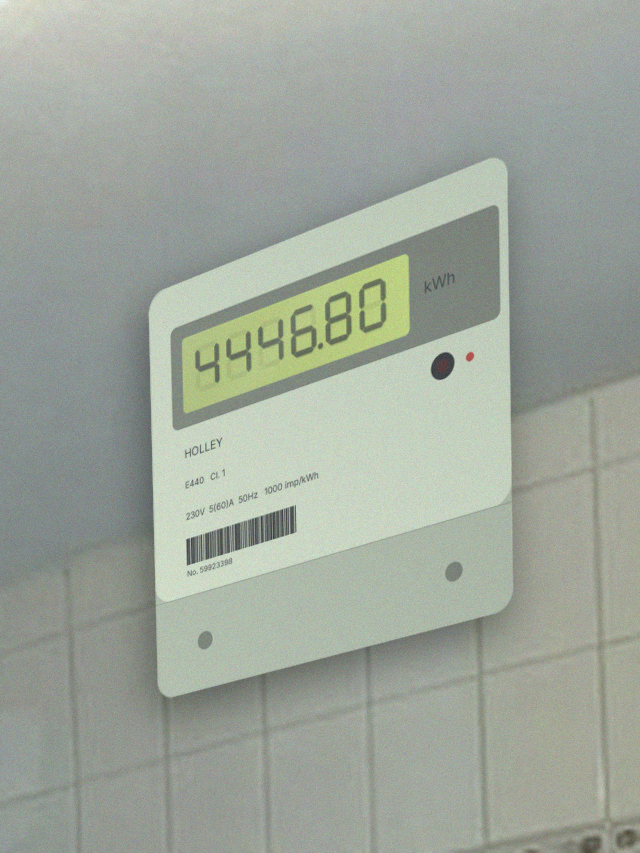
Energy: value=4446.80 unit=kWh
